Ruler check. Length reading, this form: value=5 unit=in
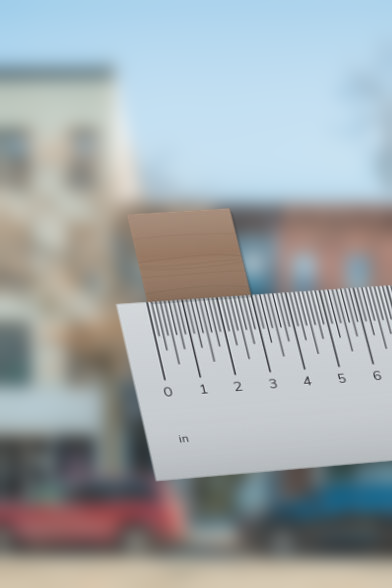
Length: value=3 unit=in
